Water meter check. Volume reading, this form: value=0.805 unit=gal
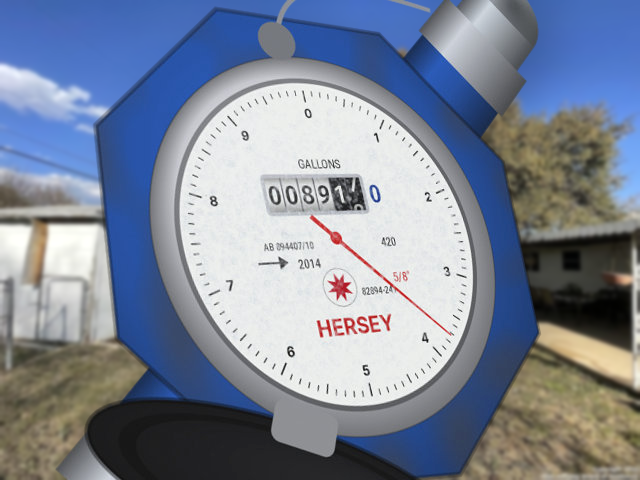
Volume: value=89173.7 unit=gal
